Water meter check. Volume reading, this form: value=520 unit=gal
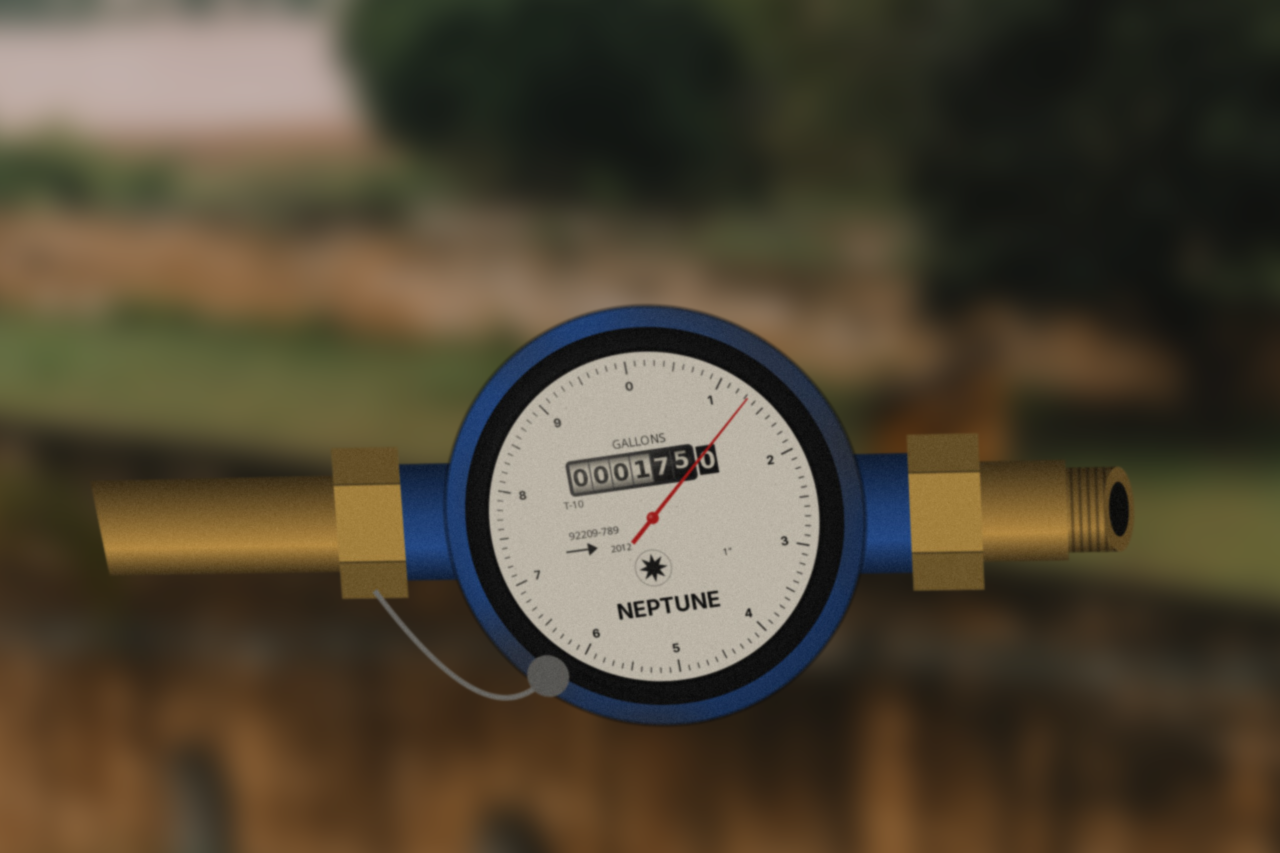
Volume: value=1751.3 unit=gal
